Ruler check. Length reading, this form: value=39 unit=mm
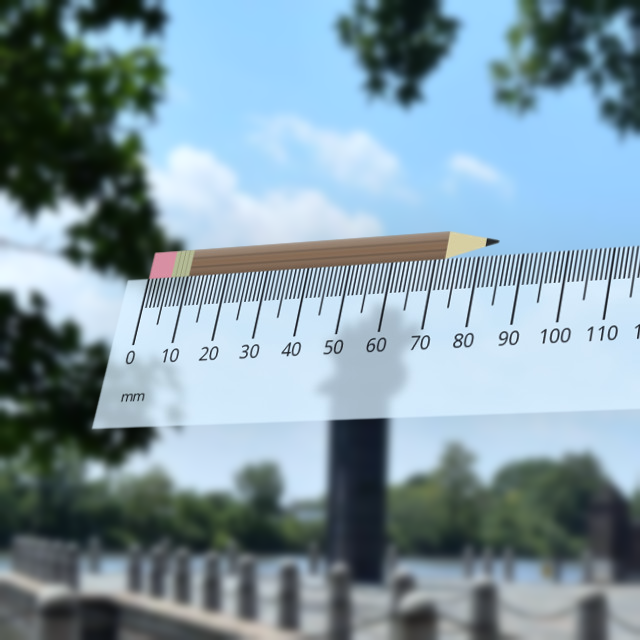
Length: value=84 unit=mm
